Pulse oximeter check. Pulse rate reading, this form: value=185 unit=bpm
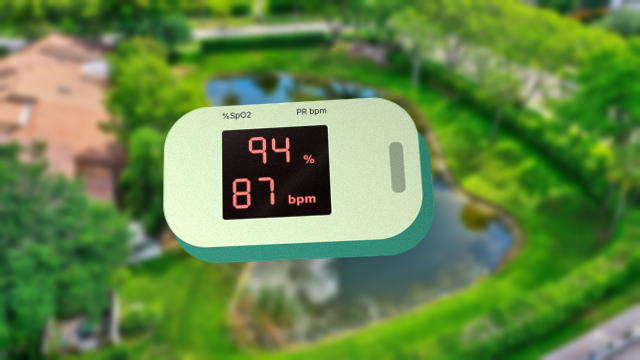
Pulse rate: value=87 unit=bpm
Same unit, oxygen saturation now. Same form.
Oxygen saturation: value=94 unit=%
